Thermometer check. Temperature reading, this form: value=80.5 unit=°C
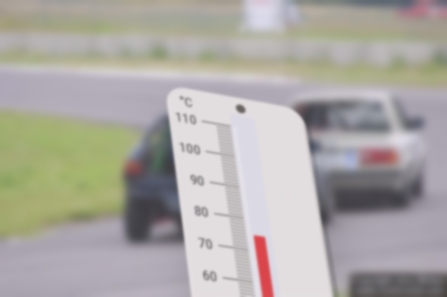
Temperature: value=75 unit=°C
